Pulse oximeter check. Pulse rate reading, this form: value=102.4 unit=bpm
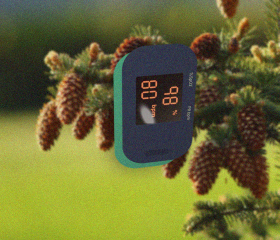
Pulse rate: value=80 unit=bpm
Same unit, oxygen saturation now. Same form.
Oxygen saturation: value=98 unit=%
